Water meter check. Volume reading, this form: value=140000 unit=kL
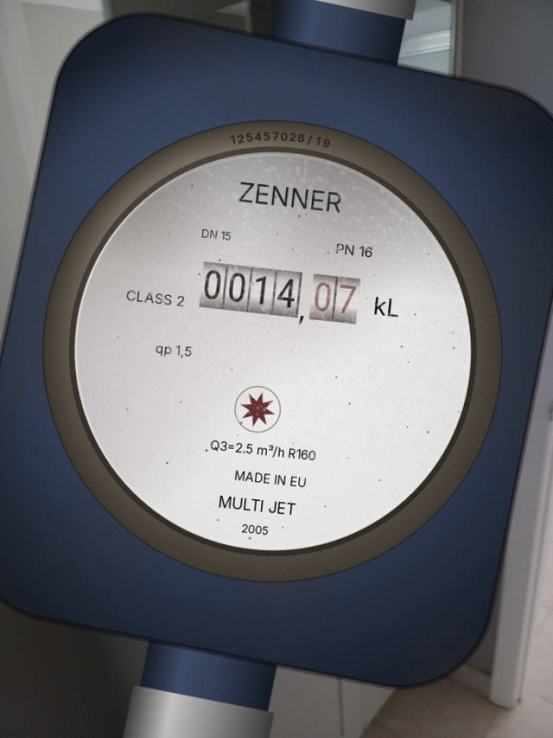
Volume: value=14.07 unit=kL
